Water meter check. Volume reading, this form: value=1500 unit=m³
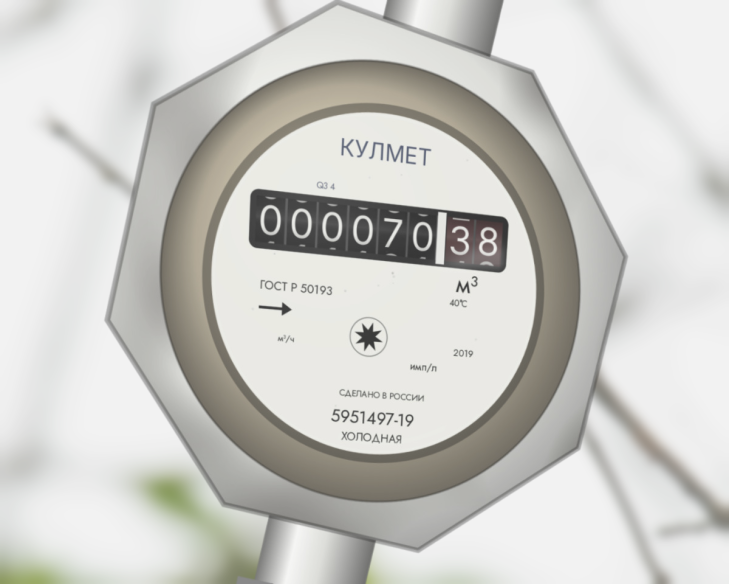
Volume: value=70.38 unit=m³
